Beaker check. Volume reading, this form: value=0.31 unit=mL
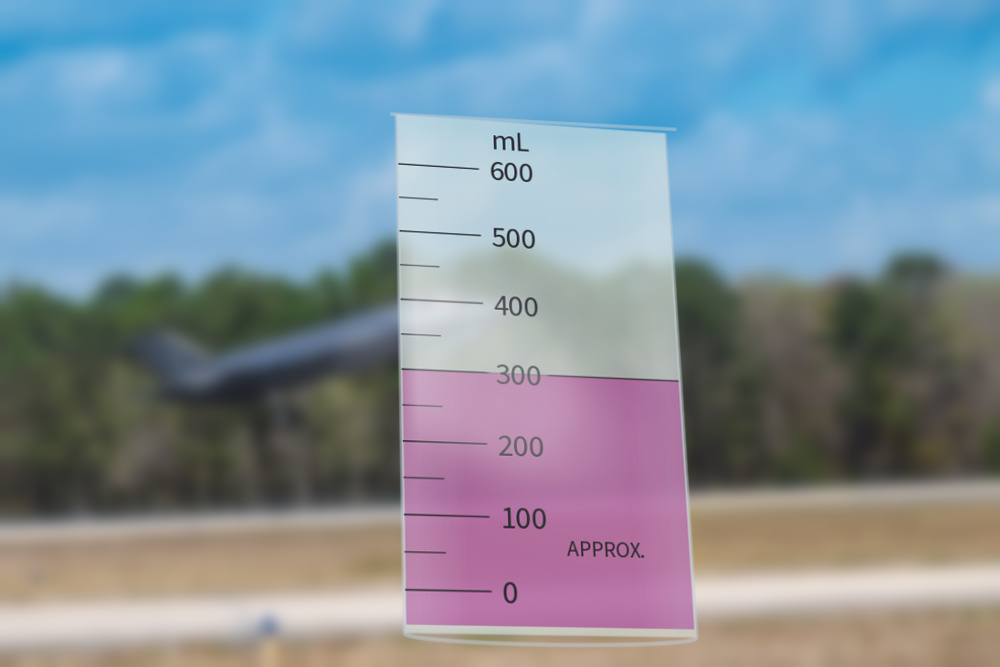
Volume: value=300 unit=mL
